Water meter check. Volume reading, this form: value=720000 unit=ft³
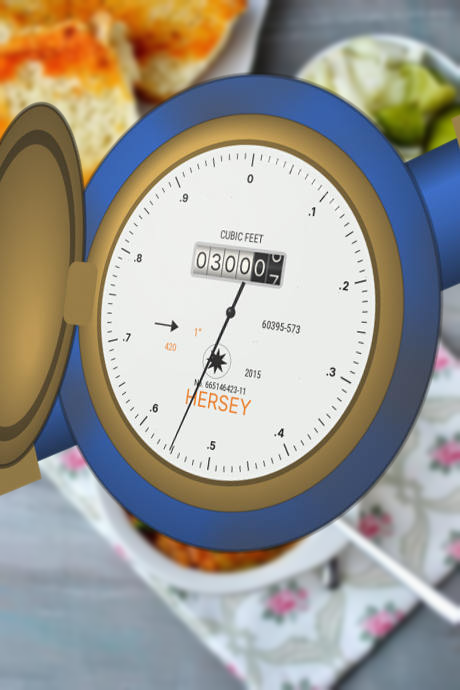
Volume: value=30006.55 unit=ft³
